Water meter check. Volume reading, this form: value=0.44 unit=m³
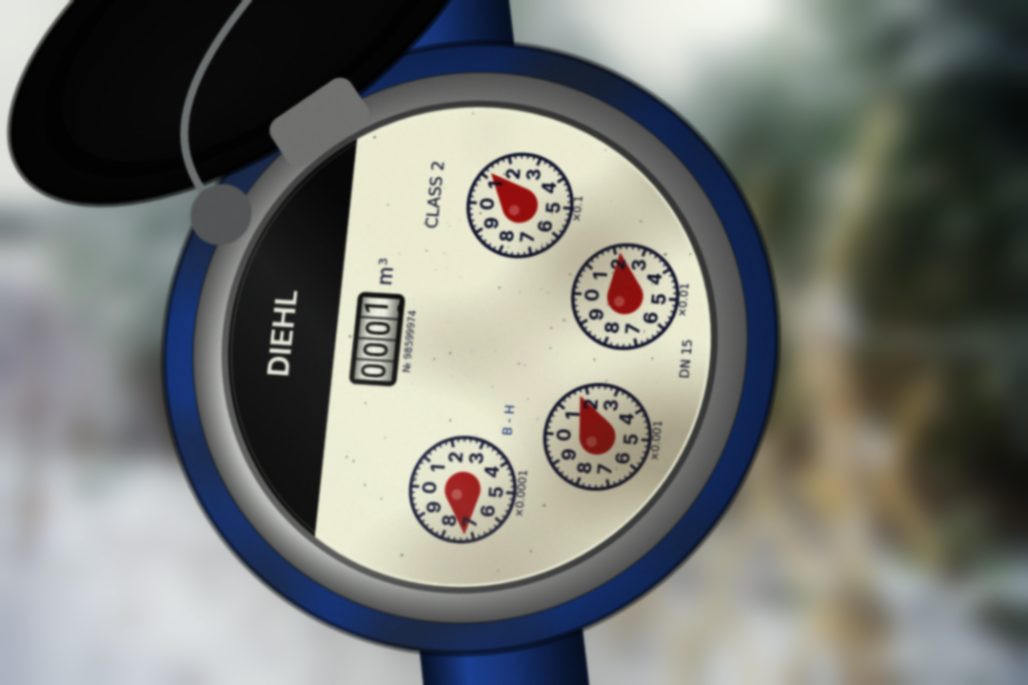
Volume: value=1.1217 unit=m³
